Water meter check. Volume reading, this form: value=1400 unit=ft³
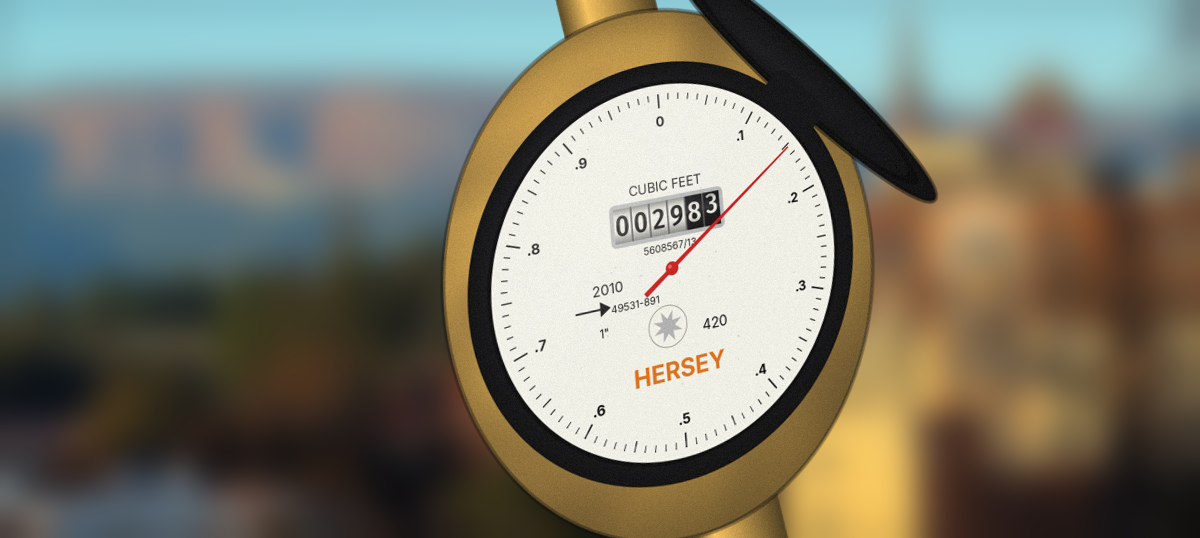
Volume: value=2983.15 unit=ft³
